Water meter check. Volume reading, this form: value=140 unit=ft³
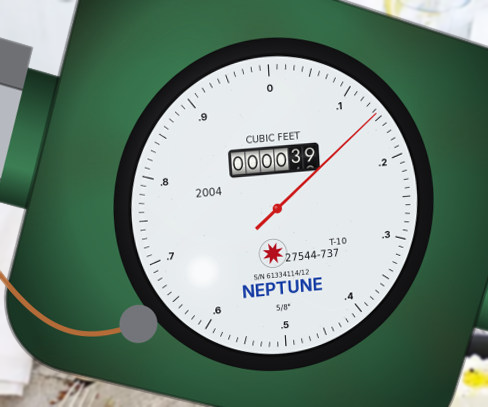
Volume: value=39.14 unit=ft³
